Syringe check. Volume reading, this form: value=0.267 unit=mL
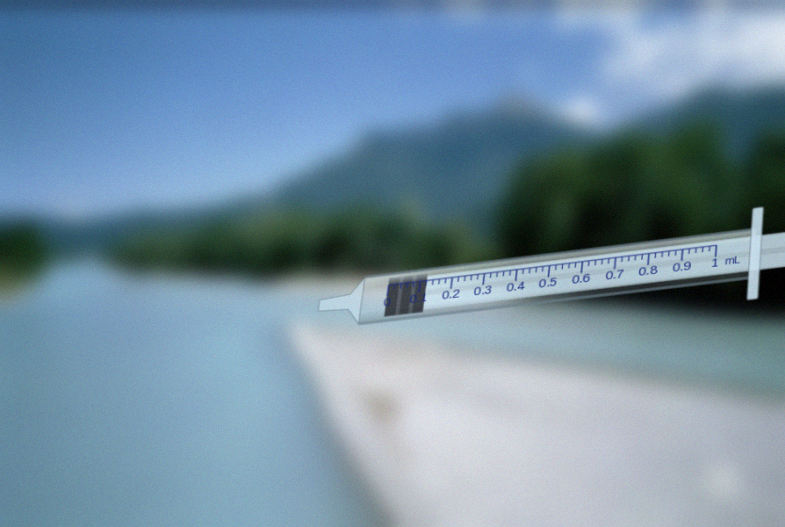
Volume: value=0 unit=mL
